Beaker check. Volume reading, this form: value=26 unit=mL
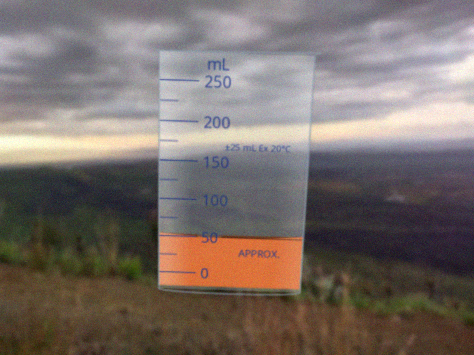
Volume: value=50 unit=mL
